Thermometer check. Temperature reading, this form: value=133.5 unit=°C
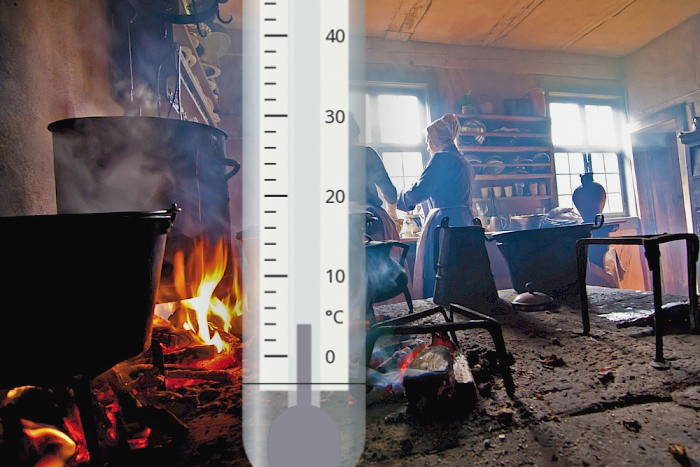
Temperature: value=4 unit=°C
